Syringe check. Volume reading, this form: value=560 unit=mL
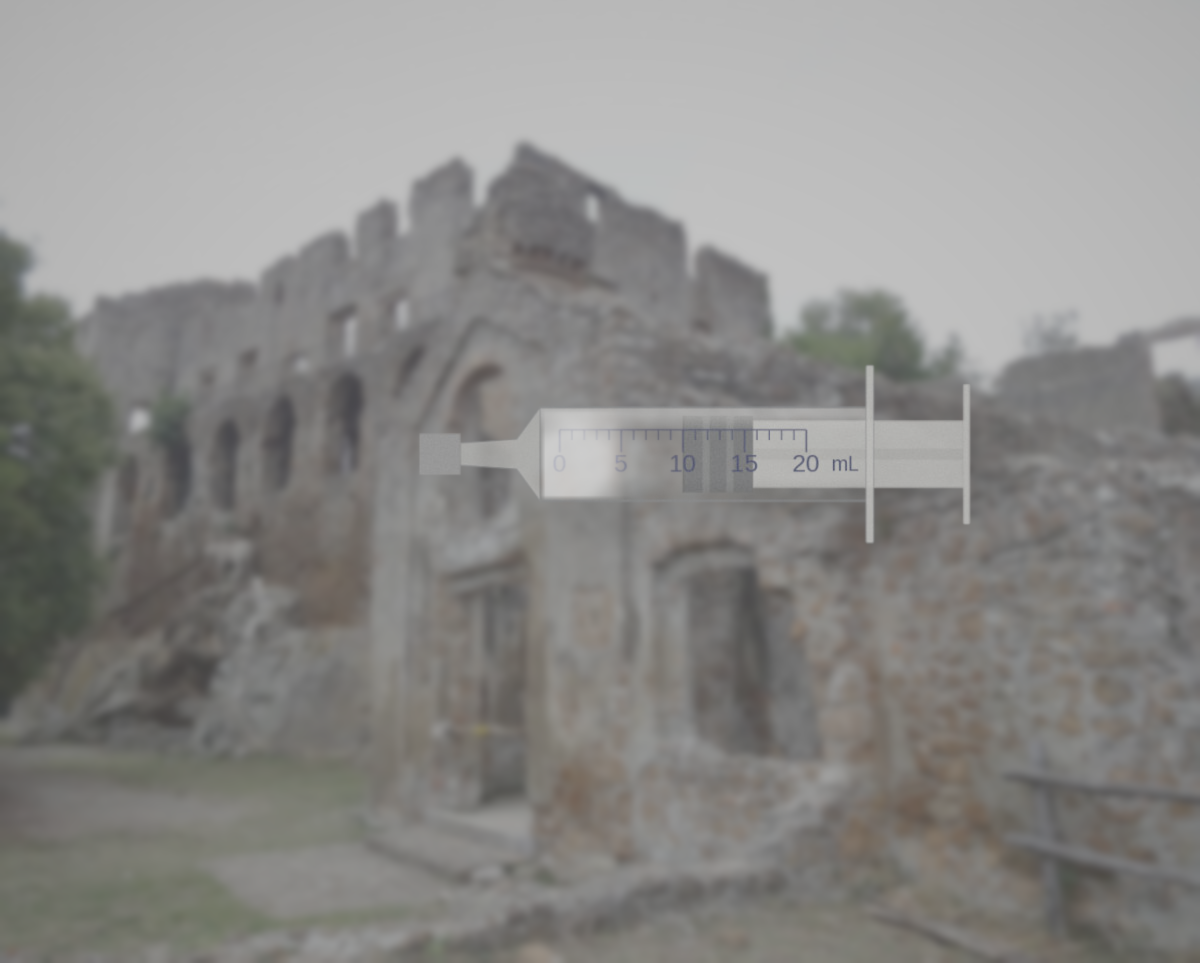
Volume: value=10 unit=mL
